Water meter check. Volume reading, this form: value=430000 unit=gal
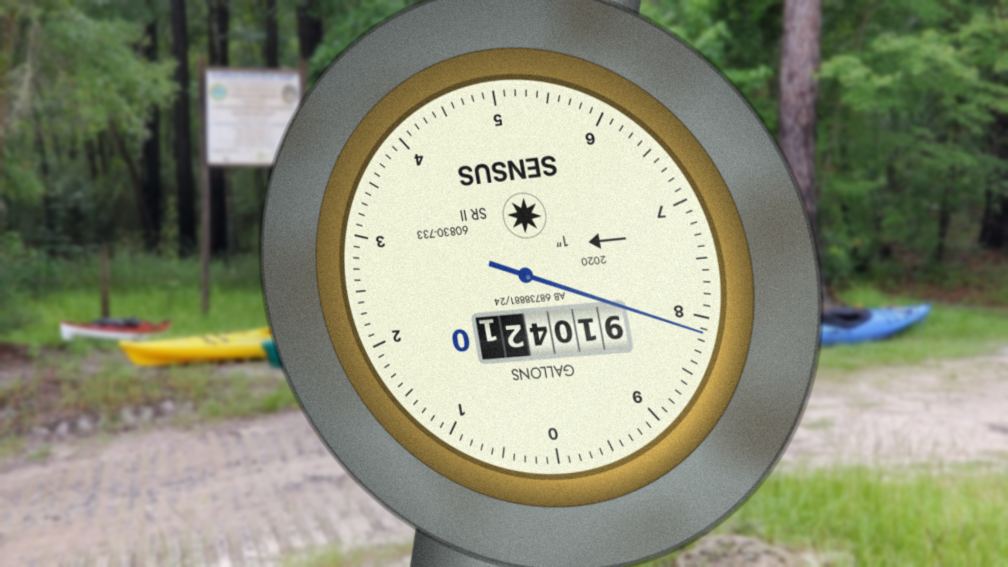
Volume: value=9104208.1 unit=gal
